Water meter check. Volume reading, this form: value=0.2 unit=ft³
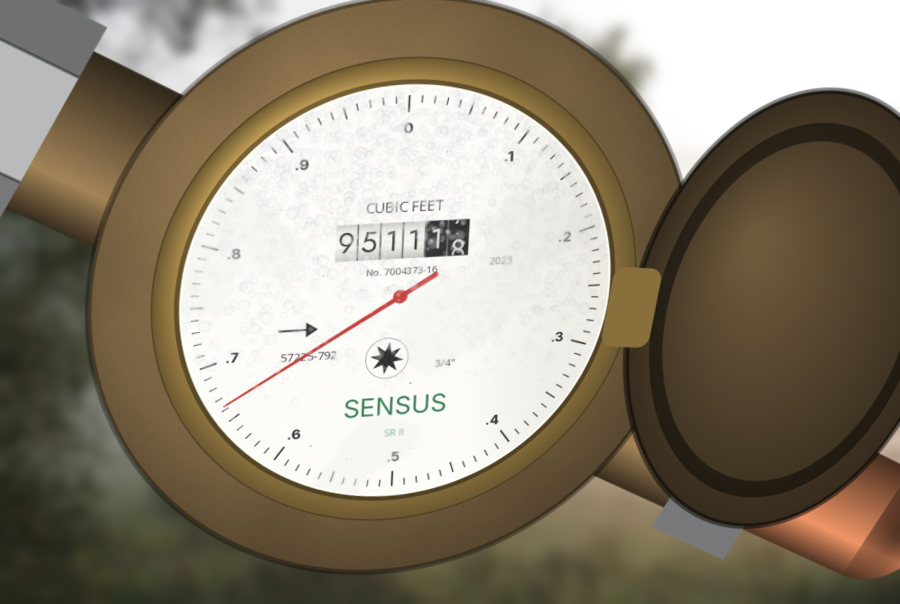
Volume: value=951117.66 unit=ft³
